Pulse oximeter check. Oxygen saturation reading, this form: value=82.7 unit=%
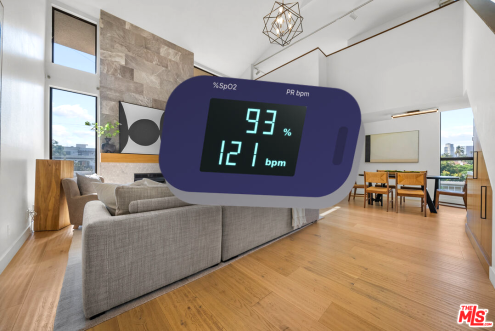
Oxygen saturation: value=93 unit=%
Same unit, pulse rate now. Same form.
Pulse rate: value=121 unit=bpm
